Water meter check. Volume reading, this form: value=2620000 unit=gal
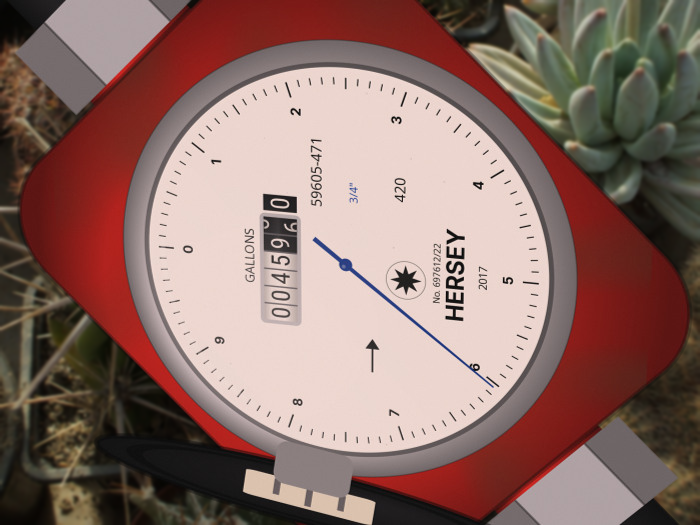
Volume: value=45956.0 unit=gal
